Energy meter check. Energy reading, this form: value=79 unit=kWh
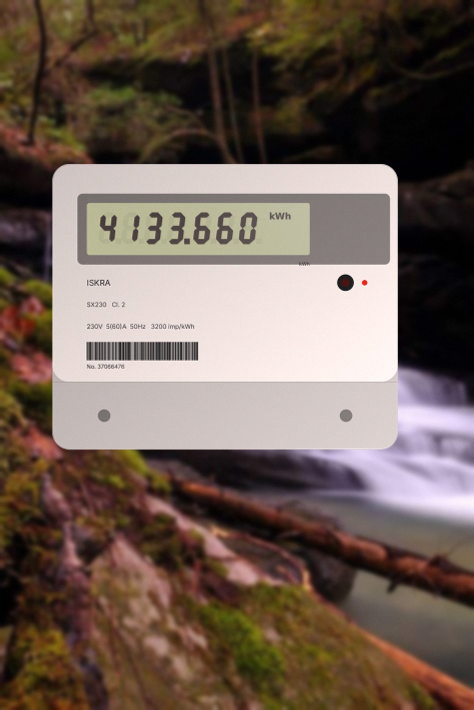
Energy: value=4133.660 unit=kWh
